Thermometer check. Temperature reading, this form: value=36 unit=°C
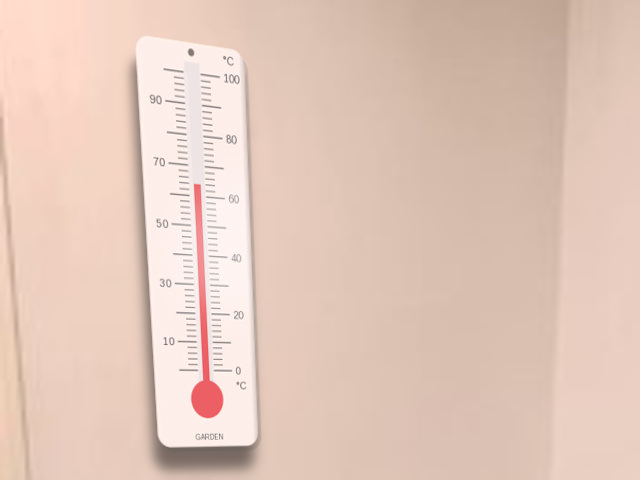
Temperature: value=64 unit=°C
